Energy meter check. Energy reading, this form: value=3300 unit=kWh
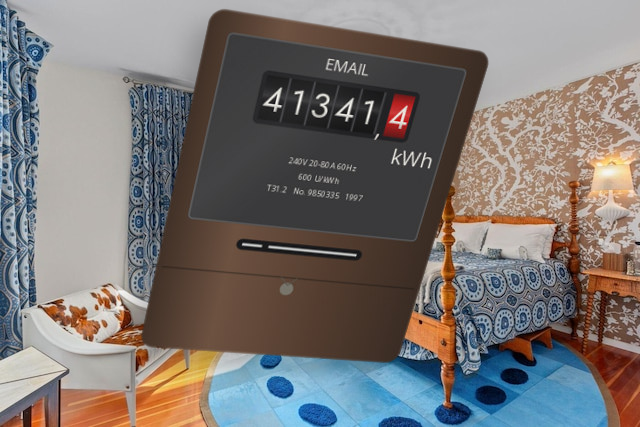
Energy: value=41341.4 unit=kWh
